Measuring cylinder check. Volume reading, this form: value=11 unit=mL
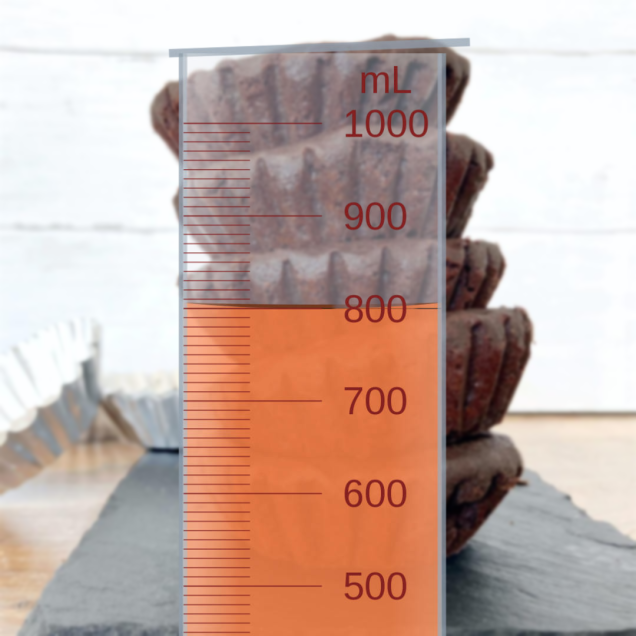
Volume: value=800 unit=mL
